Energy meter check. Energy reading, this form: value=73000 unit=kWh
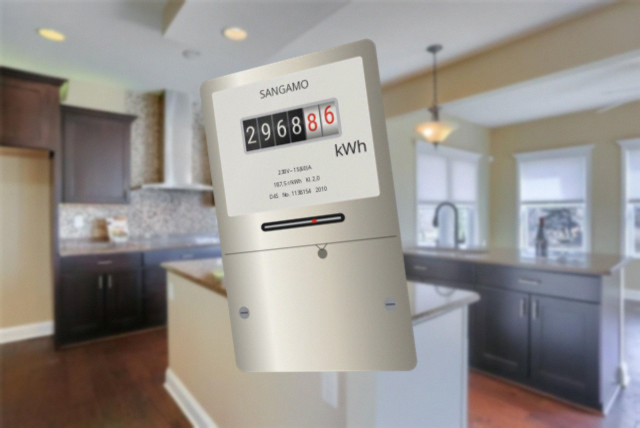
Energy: value=2968.86 unit=kWh
